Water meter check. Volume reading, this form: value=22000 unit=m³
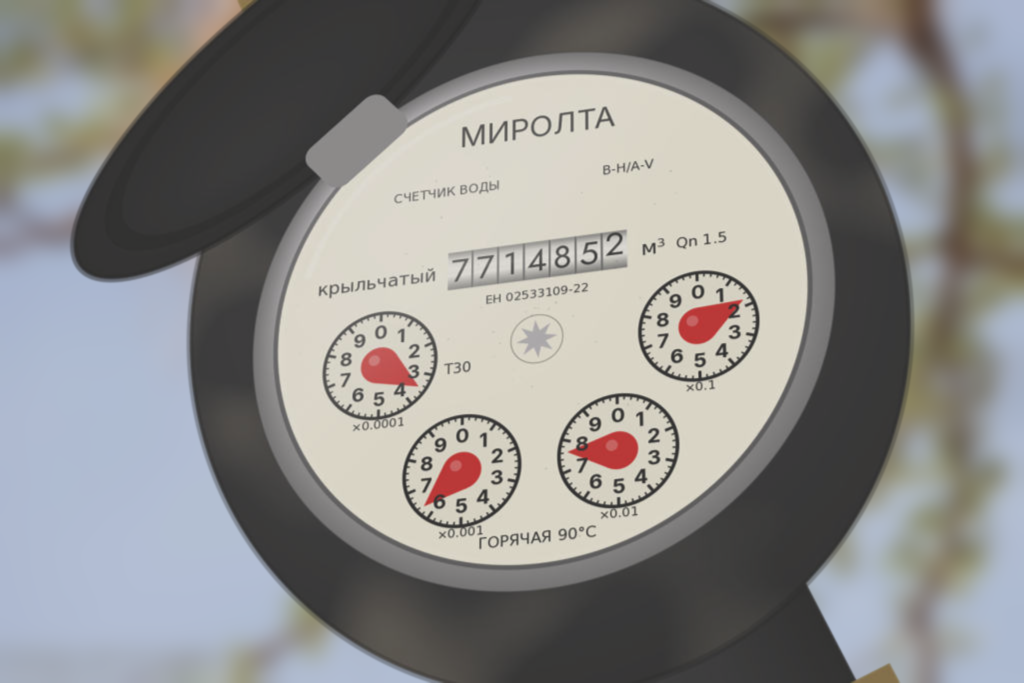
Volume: value=7714852.1763 unit=m³
